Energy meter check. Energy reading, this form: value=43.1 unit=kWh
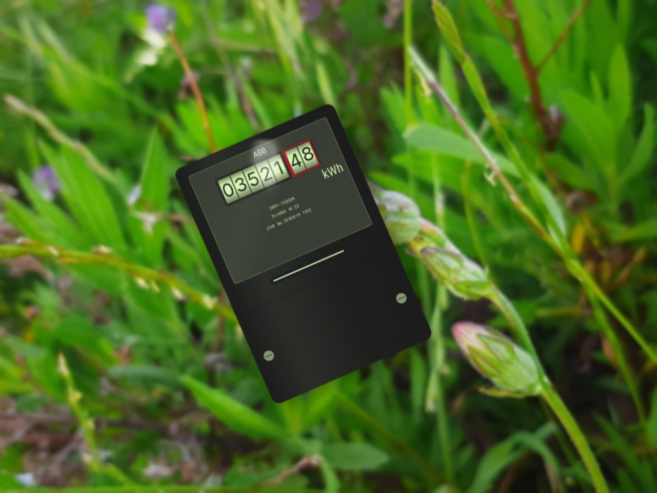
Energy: value=3521.48 unit=kWh
